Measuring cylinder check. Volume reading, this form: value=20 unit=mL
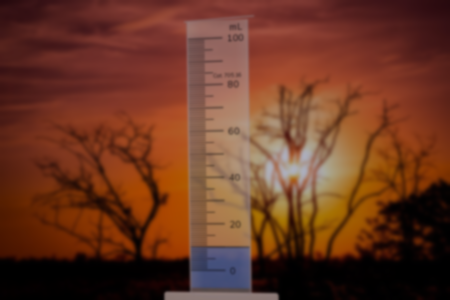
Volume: value=10 unit=mL
